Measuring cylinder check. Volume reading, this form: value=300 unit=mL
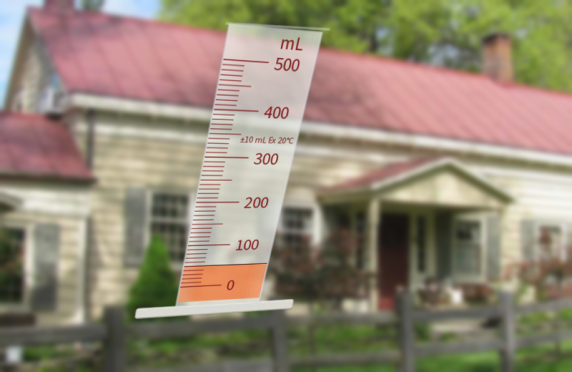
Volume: value=50 unit=mL
